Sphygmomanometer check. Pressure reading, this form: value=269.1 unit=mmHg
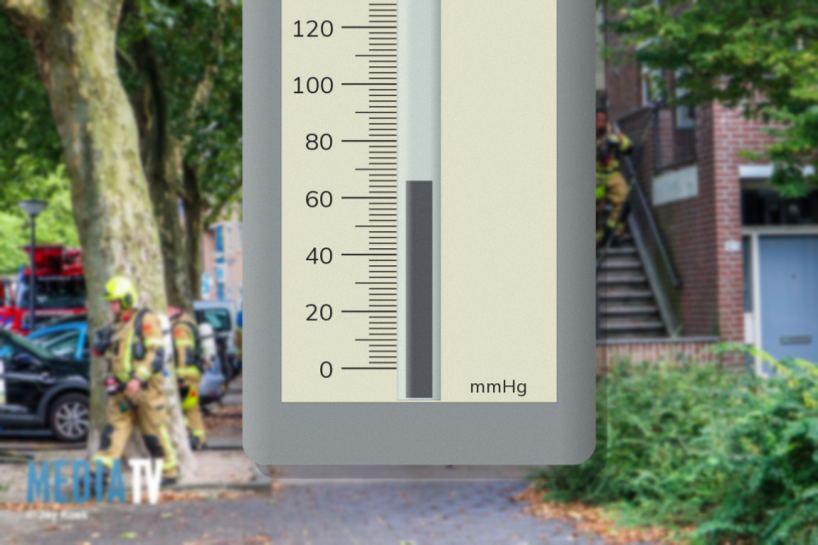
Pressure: value=66 unit=mmHg
